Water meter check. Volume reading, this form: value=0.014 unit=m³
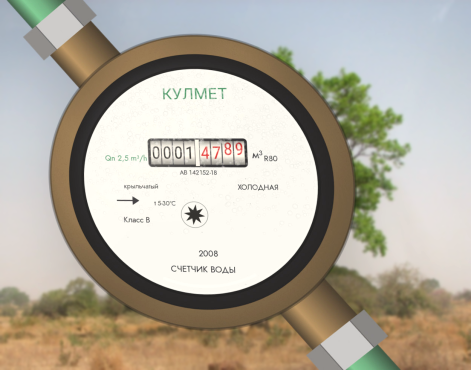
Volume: value=1.4789 unit=m³
